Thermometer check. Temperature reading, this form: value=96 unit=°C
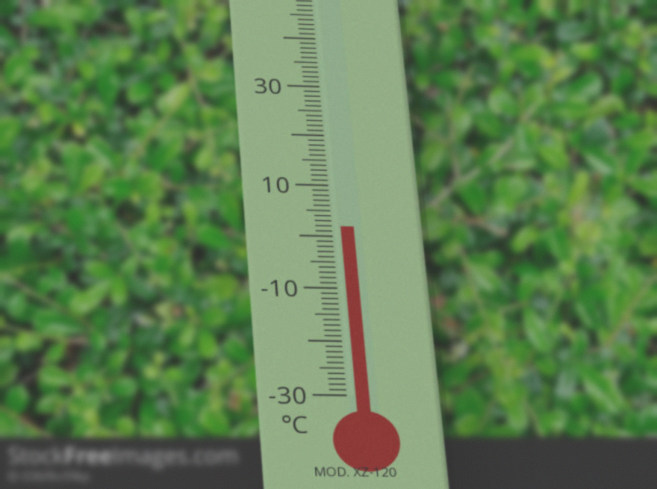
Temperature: value=2 unit=°C
